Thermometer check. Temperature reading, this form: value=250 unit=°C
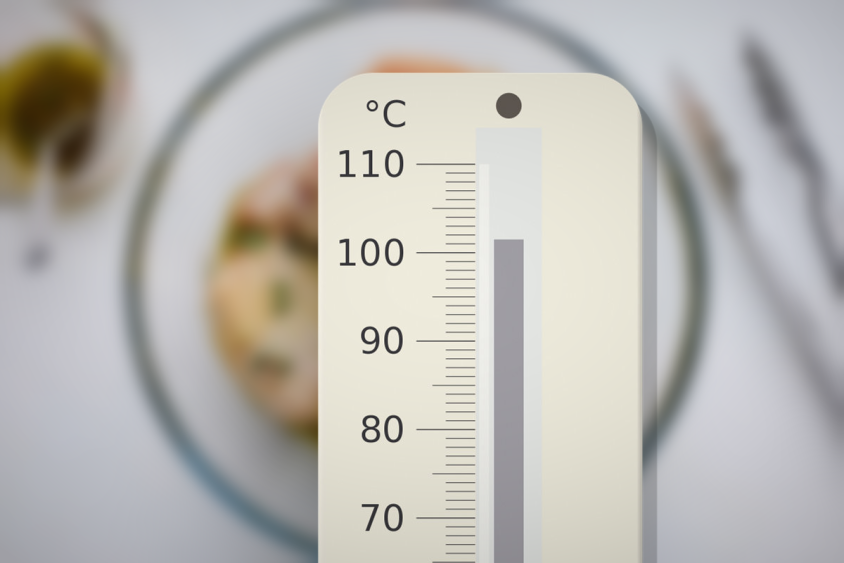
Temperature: value=101.5 unit=°C
